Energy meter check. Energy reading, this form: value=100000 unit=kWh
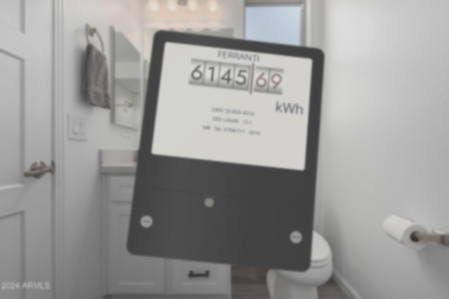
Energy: value=6145.69 unit=kWh
